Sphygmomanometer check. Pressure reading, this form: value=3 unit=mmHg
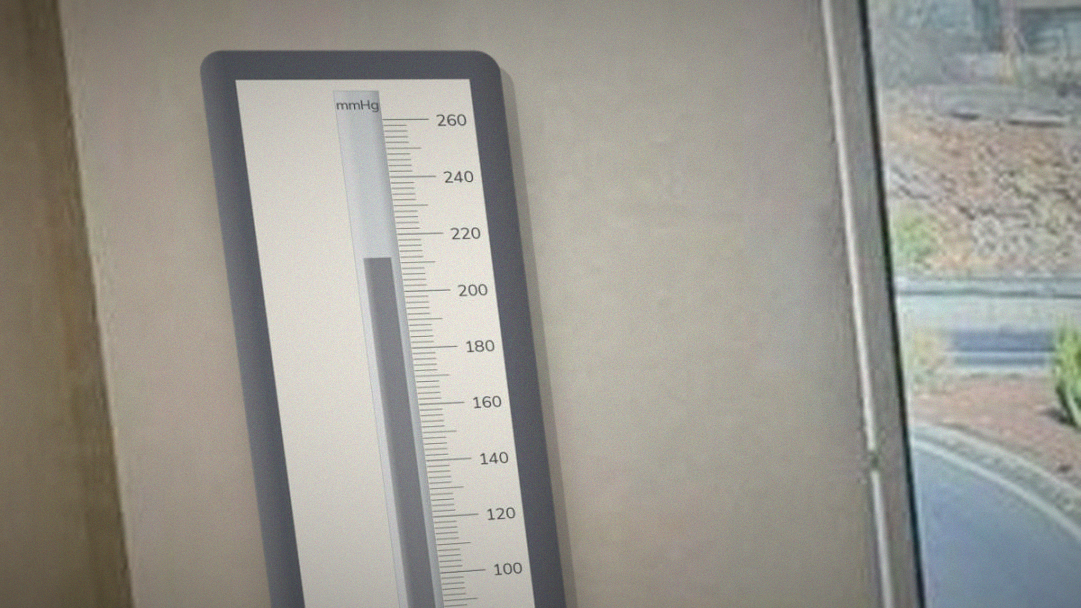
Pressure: value=212 unit=mmHg
